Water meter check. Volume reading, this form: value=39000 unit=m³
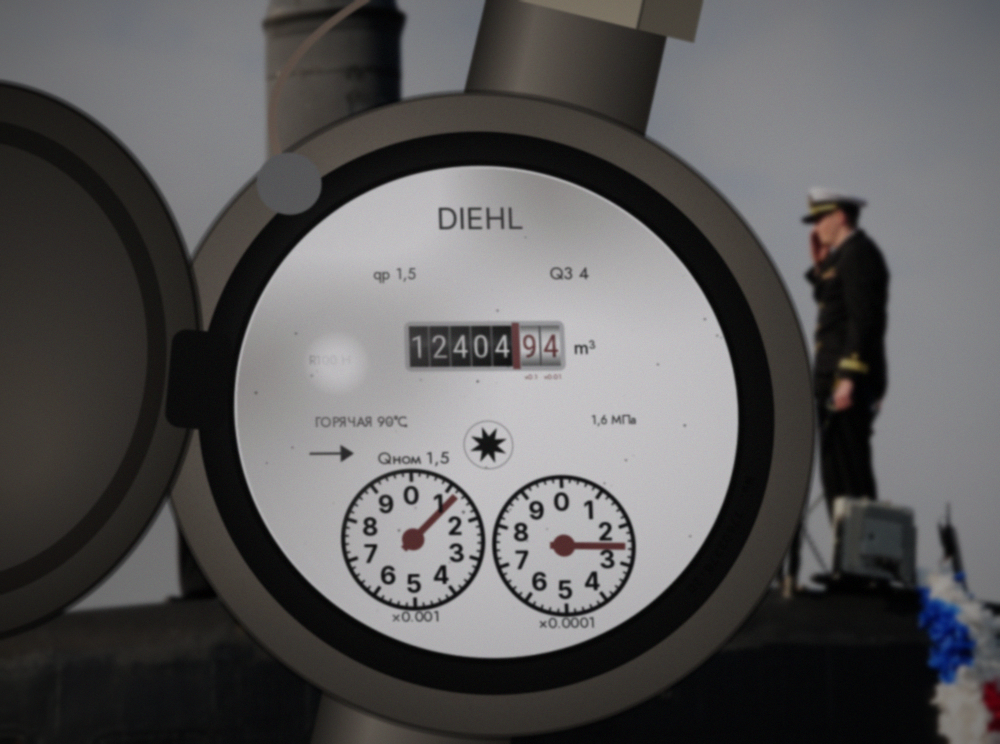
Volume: value=12404.9412 unit=m³
